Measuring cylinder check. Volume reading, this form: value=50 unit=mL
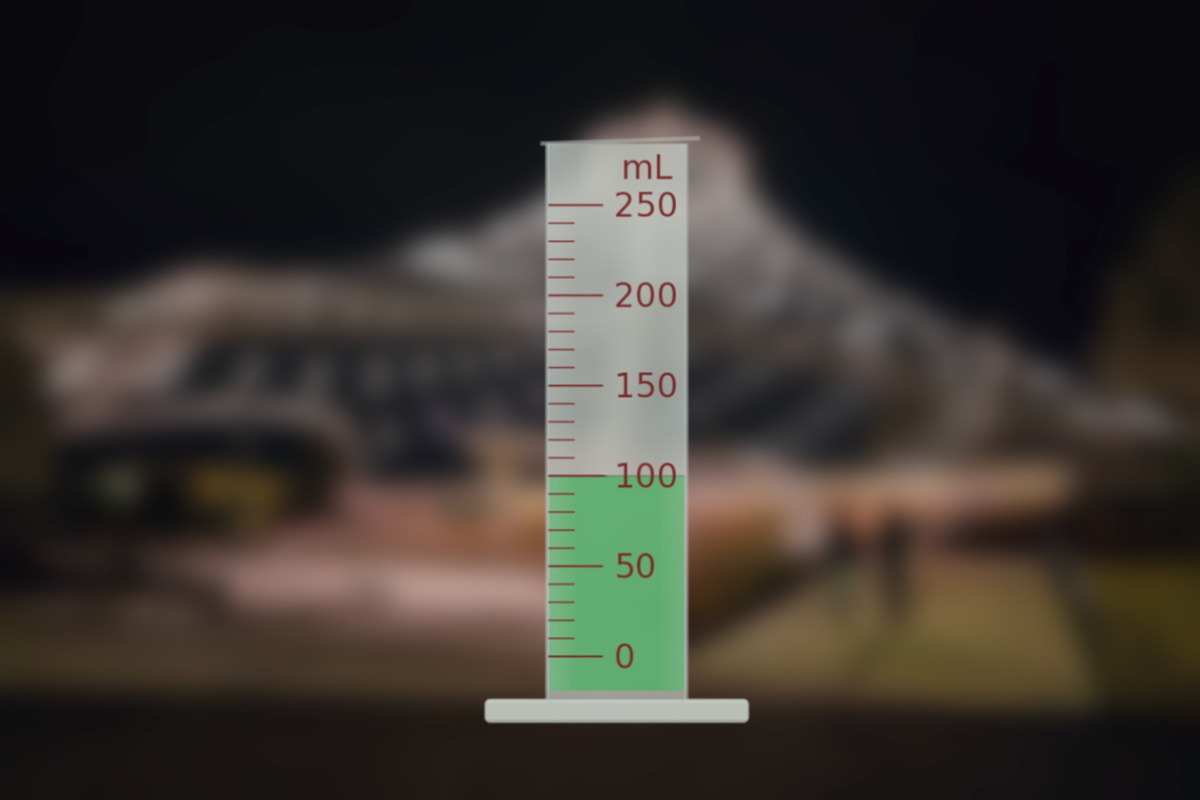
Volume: value=100 unit=mL
